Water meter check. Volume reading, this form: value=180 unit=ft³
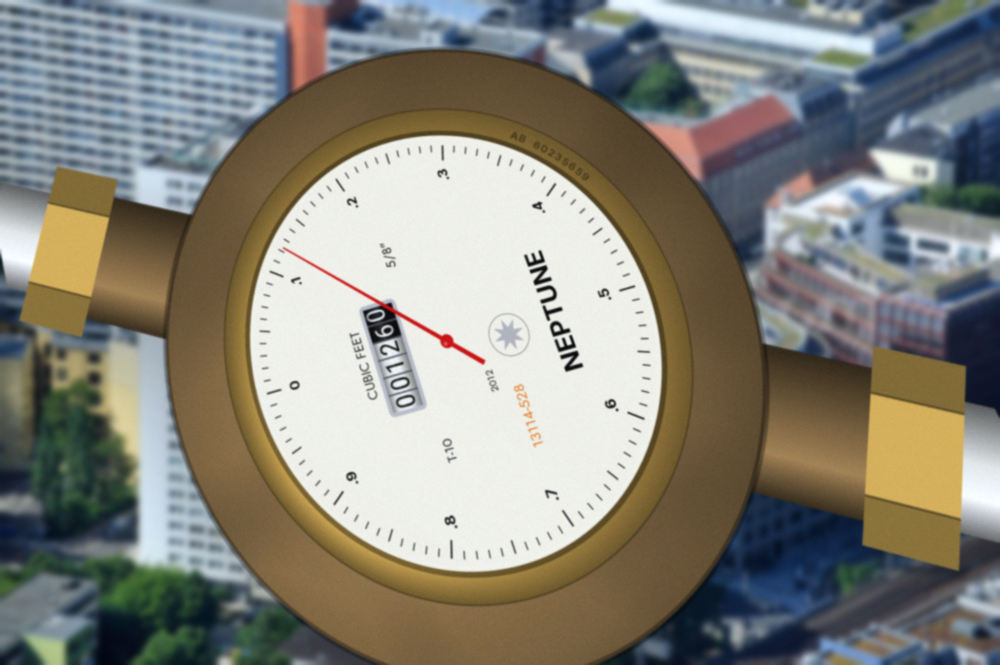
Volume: value=1260.12 unit=ft³
